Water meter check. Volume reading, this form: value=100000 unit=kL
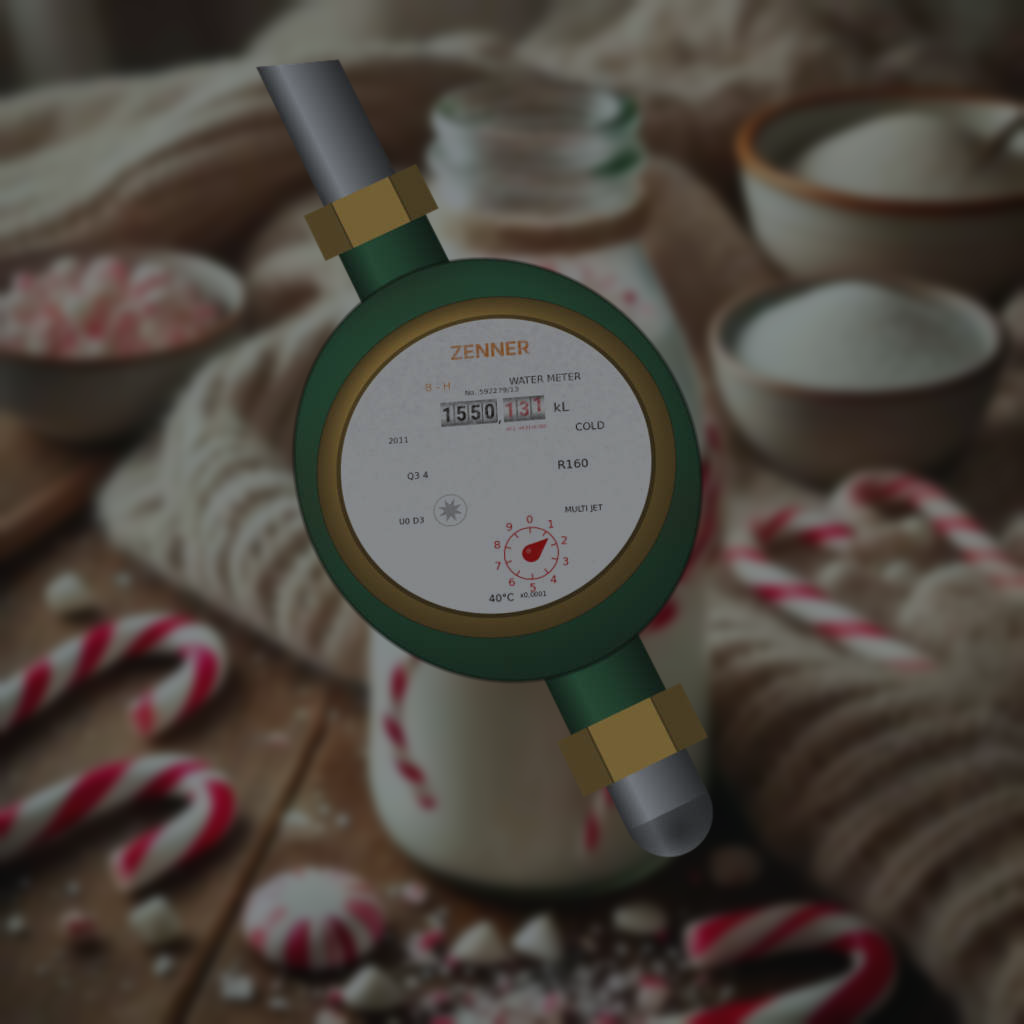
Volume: value=1550.1311 unit=kL
